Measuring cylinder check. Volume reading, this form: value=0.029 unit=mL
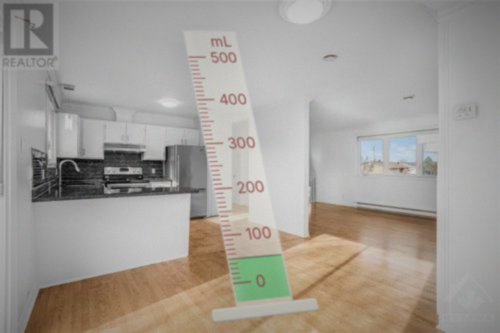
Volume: value=50 unit=mL
